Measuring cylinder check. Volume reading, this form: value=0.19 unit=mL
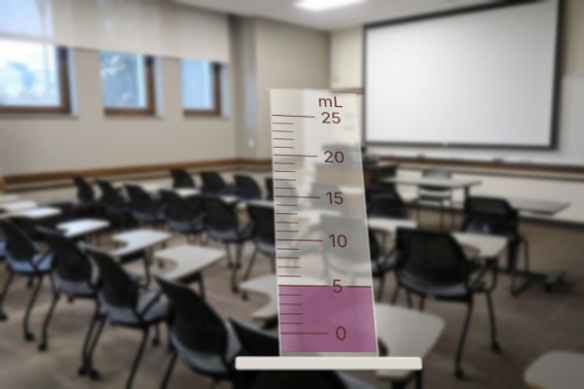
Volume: value=5 unit=mL
